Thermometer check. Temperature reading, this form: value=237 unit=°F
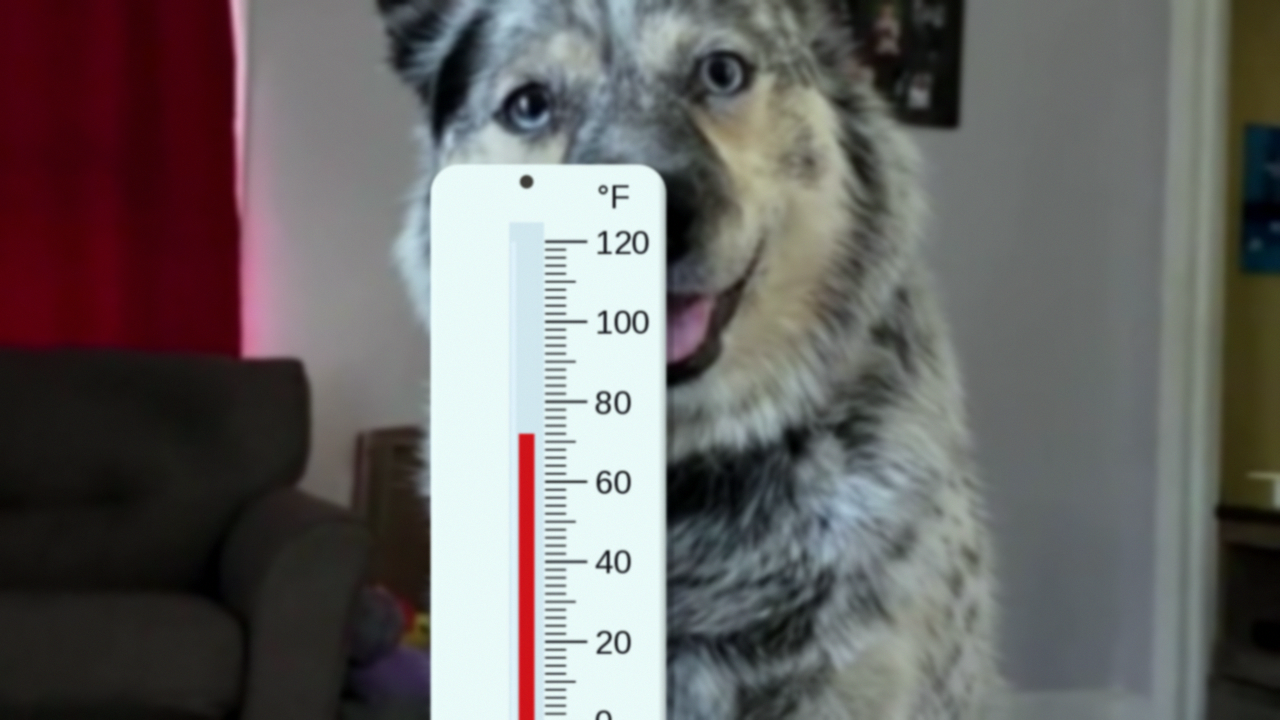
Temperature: value=72 unit=°F
